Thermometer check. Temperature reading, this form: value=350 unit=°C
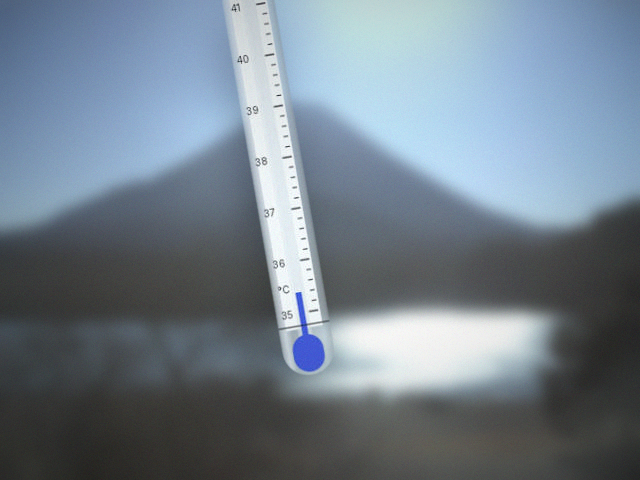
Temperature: value=35.4 unit=°C
